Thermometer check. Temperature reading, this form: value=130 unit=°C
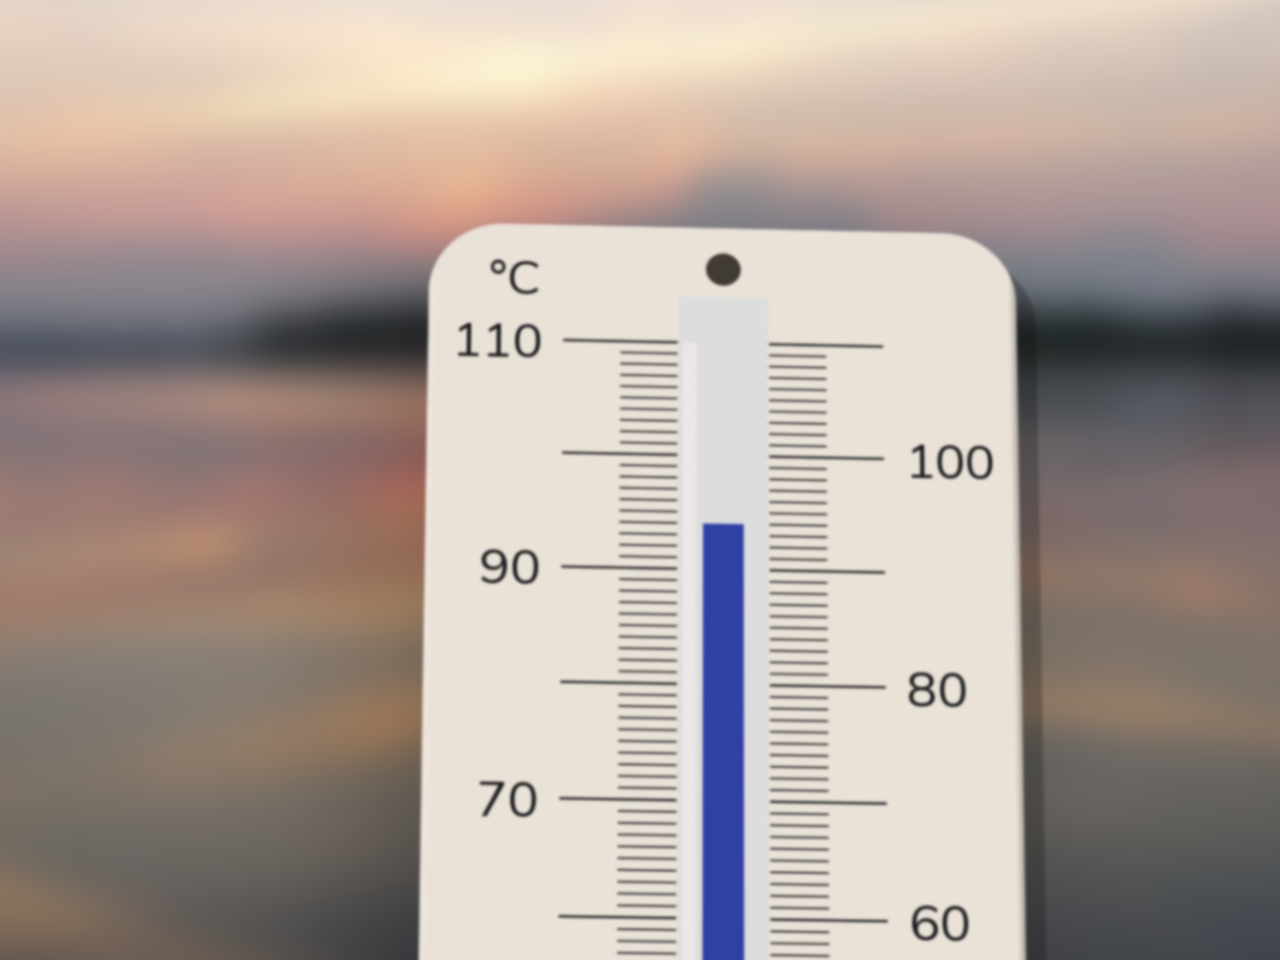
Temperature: value=94 unit=°C
